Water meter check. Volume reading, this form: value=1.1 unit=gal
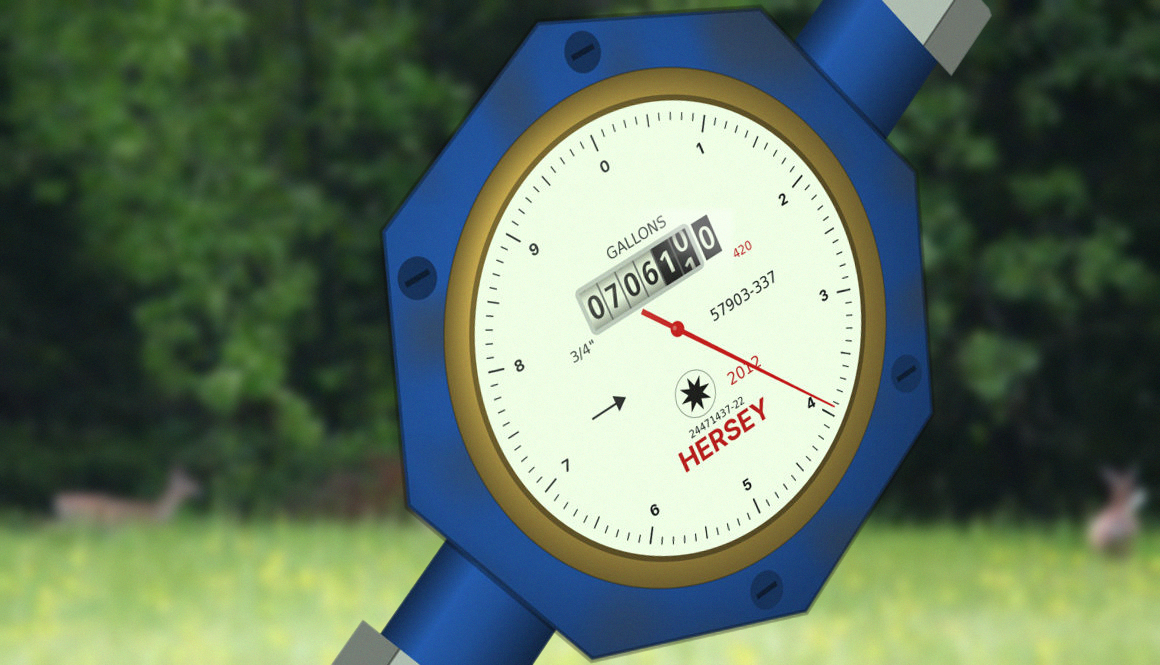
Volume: value=706103.9 unit=gal
